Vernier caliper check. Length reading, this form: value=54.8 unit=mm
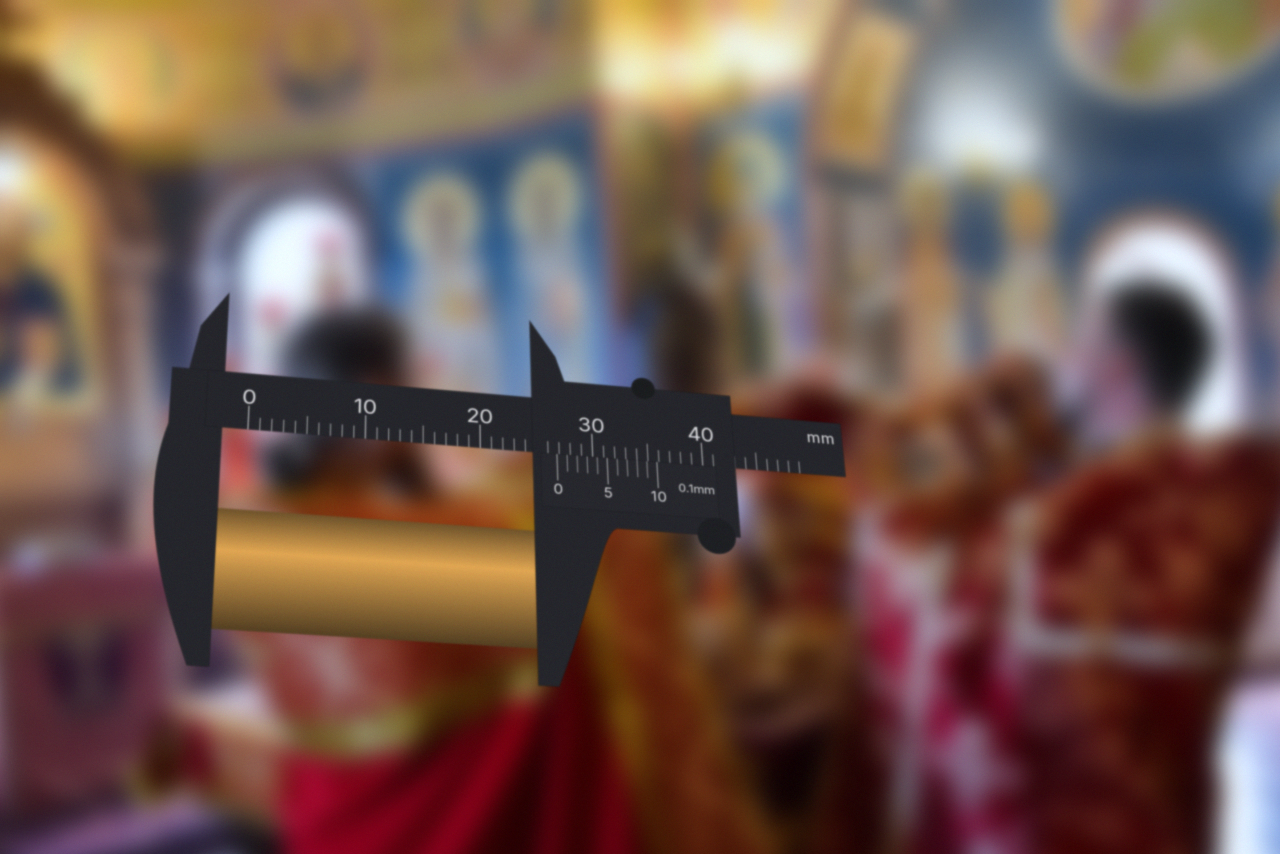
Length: value=26.8 unit=mm
